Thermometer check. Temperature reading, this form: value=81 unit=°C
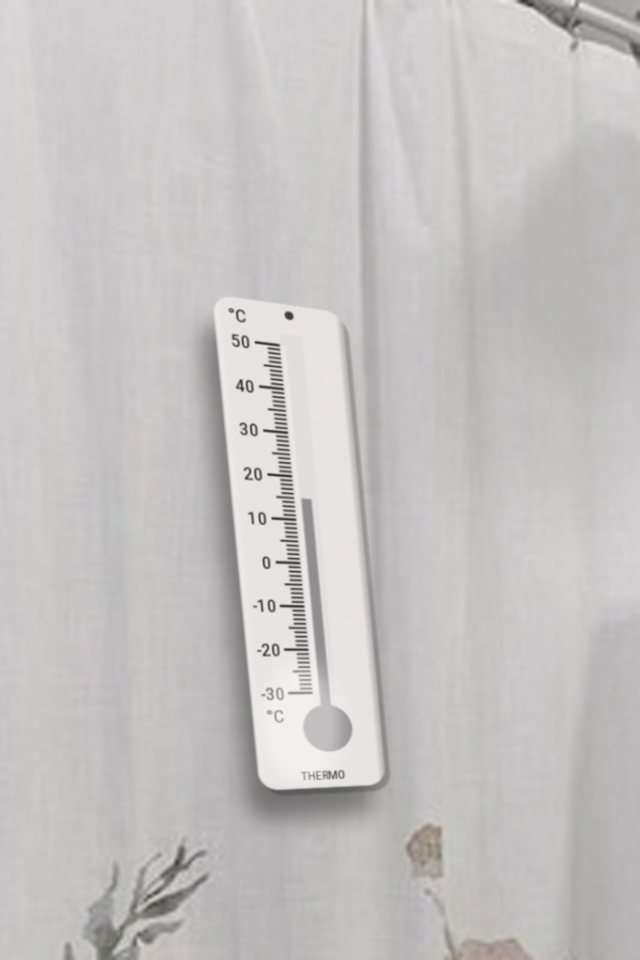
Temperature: value=15 unit=°C
